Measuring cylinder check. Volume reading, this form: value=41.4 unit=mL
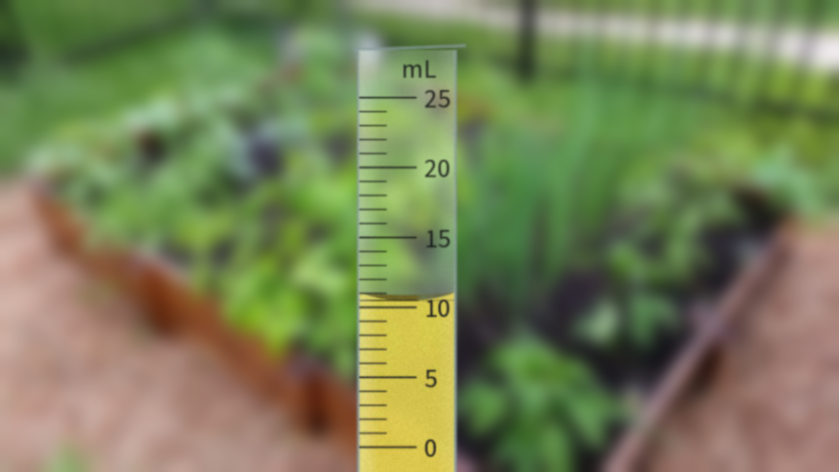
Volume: value=10.5 unit=mL
